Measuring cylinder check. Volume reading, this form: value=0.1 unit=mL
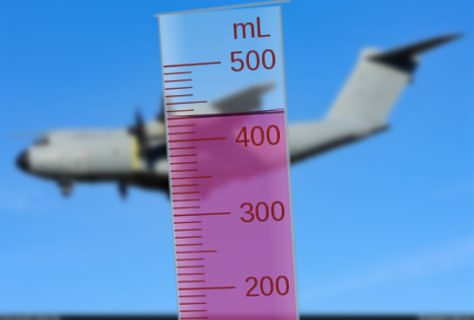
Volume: value=430 unit=mL
